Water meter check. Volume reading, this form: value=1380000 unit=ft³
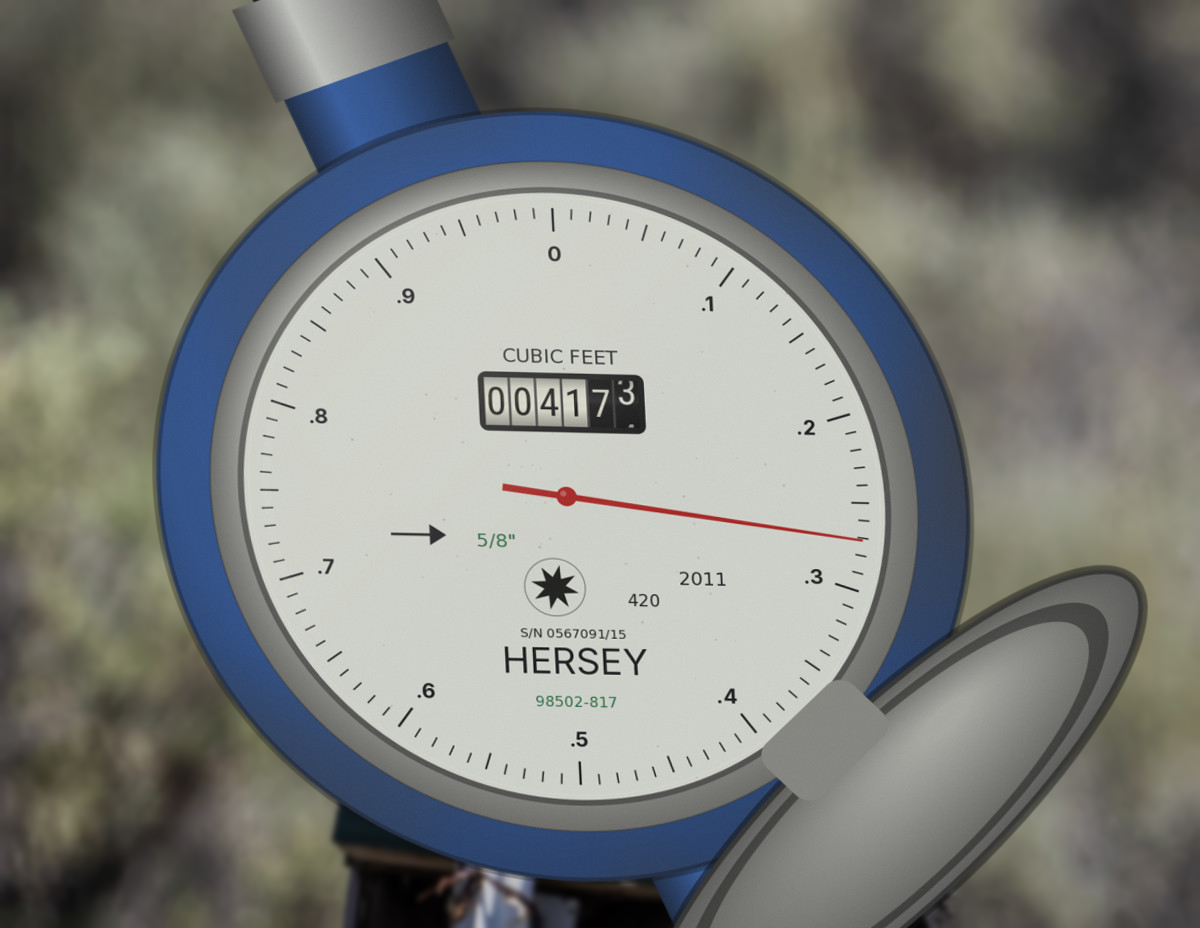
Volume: value=4173.27 unit=ft³
